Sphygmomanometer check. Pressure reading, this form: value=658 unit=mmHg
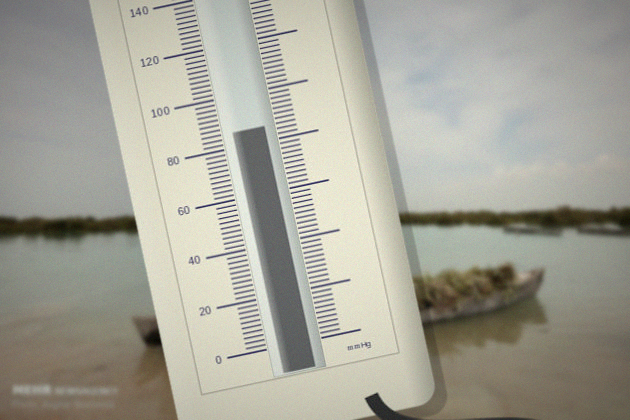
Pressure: value=86 unit=mmHg
